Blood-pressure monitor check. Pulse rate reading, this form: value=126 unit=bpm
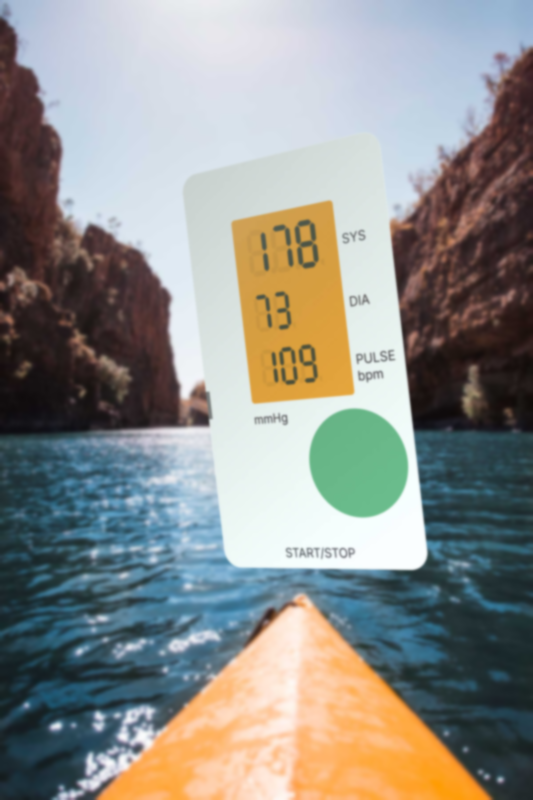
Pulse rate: value=109 unit=bpm
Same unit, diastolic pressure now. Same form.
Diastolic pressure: value=73 unit=mmHg
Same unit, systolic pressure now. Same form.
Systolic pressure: value=178 unit=mmHg
